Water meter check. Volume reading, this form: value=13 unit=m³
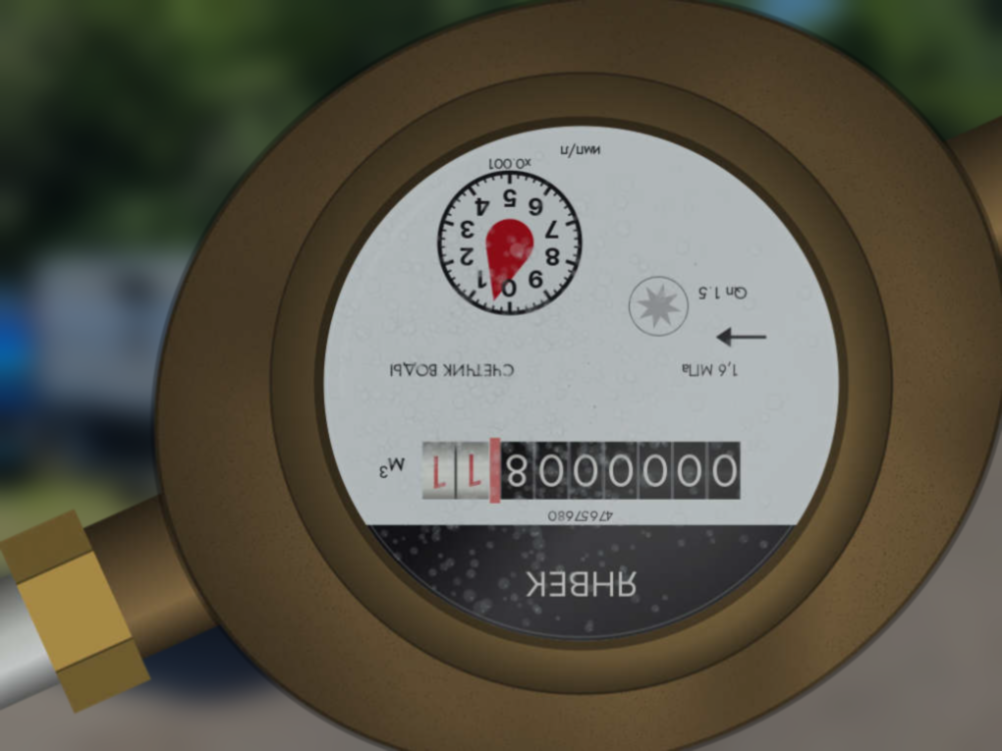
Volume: value=8.110 unit=m³
